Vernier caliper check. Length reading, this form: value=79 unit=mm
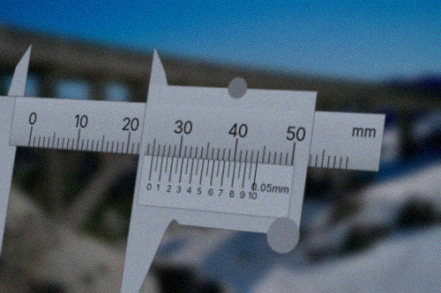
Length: value=25.0 unit=mm
